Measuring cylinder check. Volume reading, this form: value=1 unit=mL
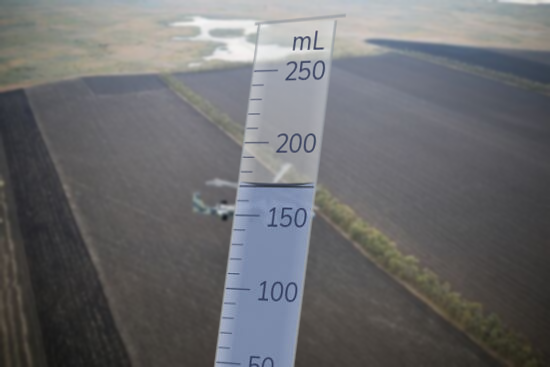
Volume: value=170 unit=mL
